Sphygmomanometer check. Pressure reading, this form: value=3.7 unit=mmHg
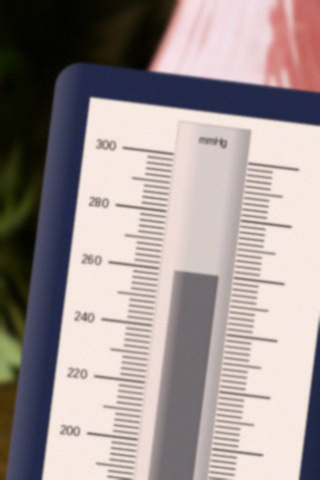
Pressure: value=260 unit=mmHg
